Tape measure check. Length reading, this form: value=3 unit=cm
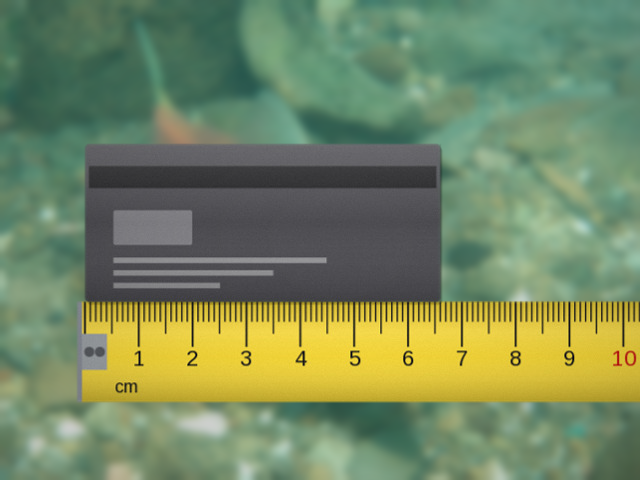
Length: value=6.6 unit=cm
